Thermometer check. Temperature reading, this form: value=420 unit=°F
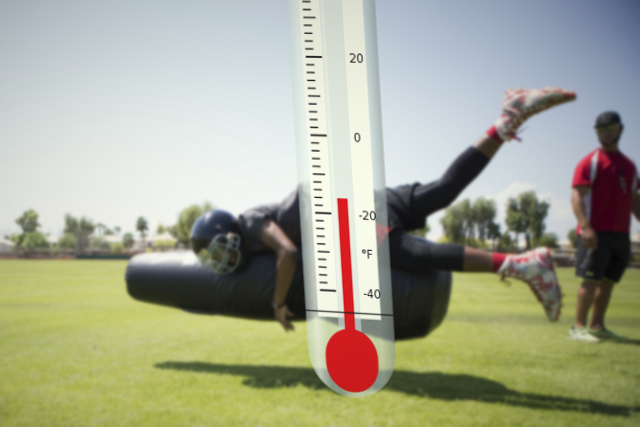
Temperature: value=-16 unit=°F
